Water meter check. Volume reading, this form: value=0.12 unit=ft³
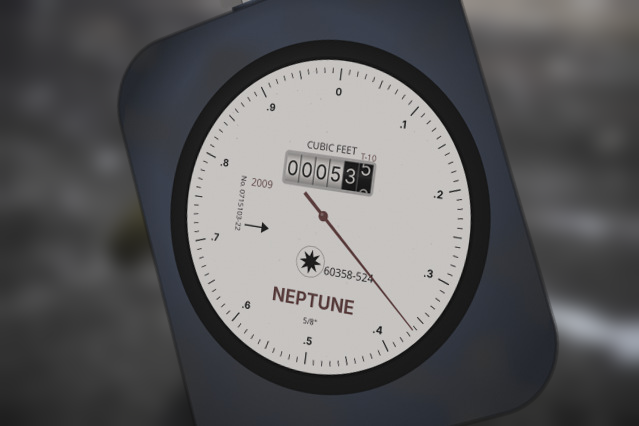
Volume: value=535.36 unit=ft³
